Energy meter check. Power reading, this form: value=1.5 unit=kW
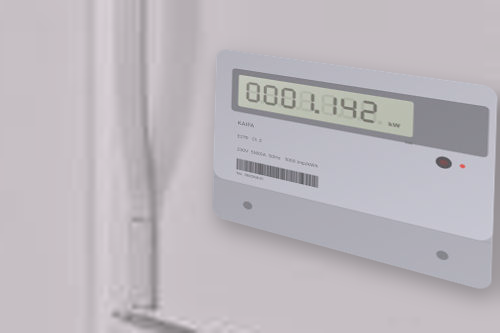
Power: value=1.142 unit=kW
